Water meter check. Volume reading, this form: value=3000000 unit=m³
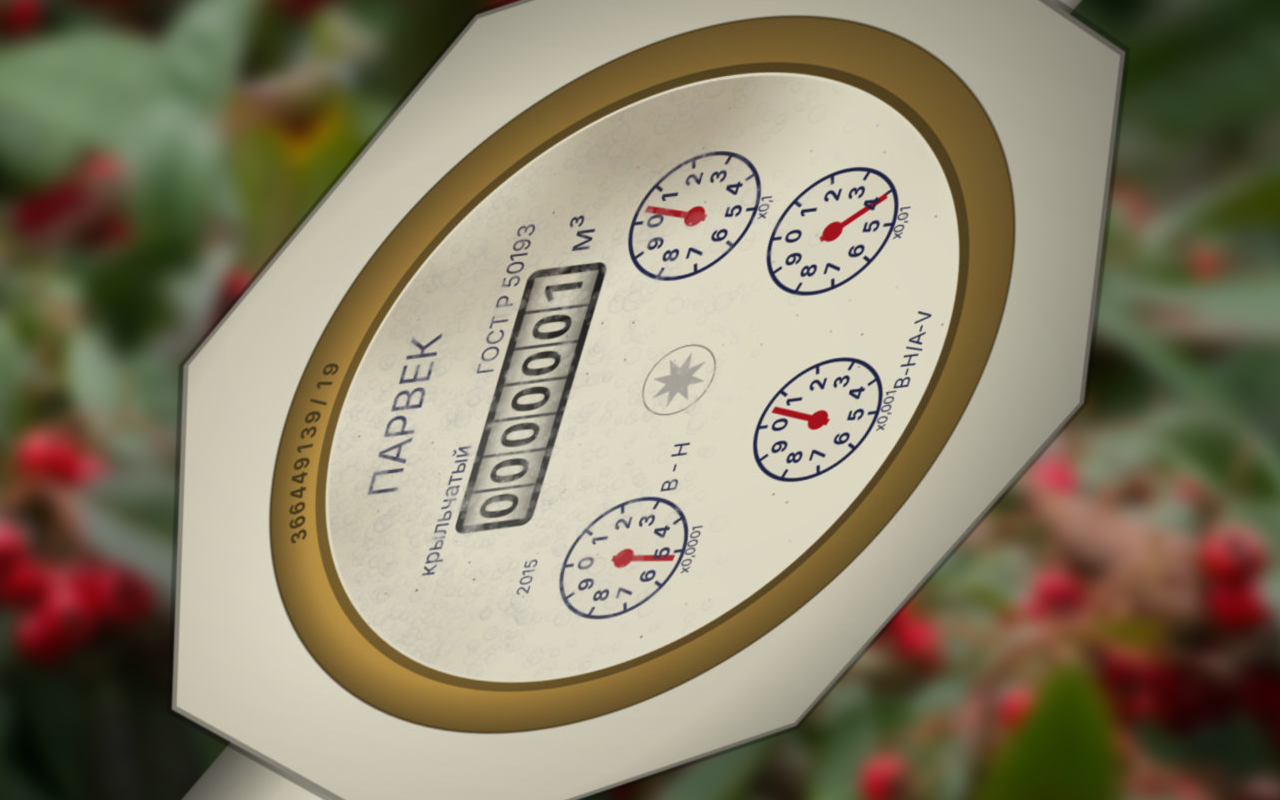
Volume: value=1.0405 unit=m³
